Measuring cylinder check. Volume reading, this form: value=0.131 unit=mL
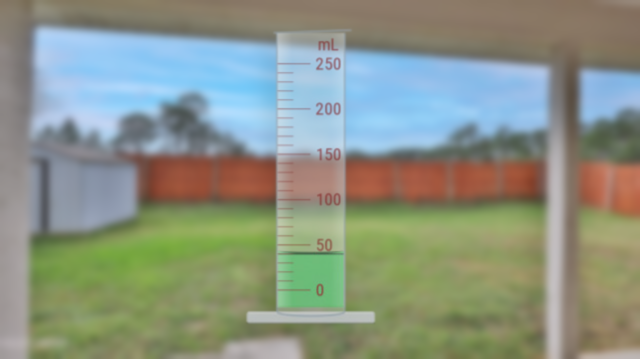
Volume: value=40 unit=mL
